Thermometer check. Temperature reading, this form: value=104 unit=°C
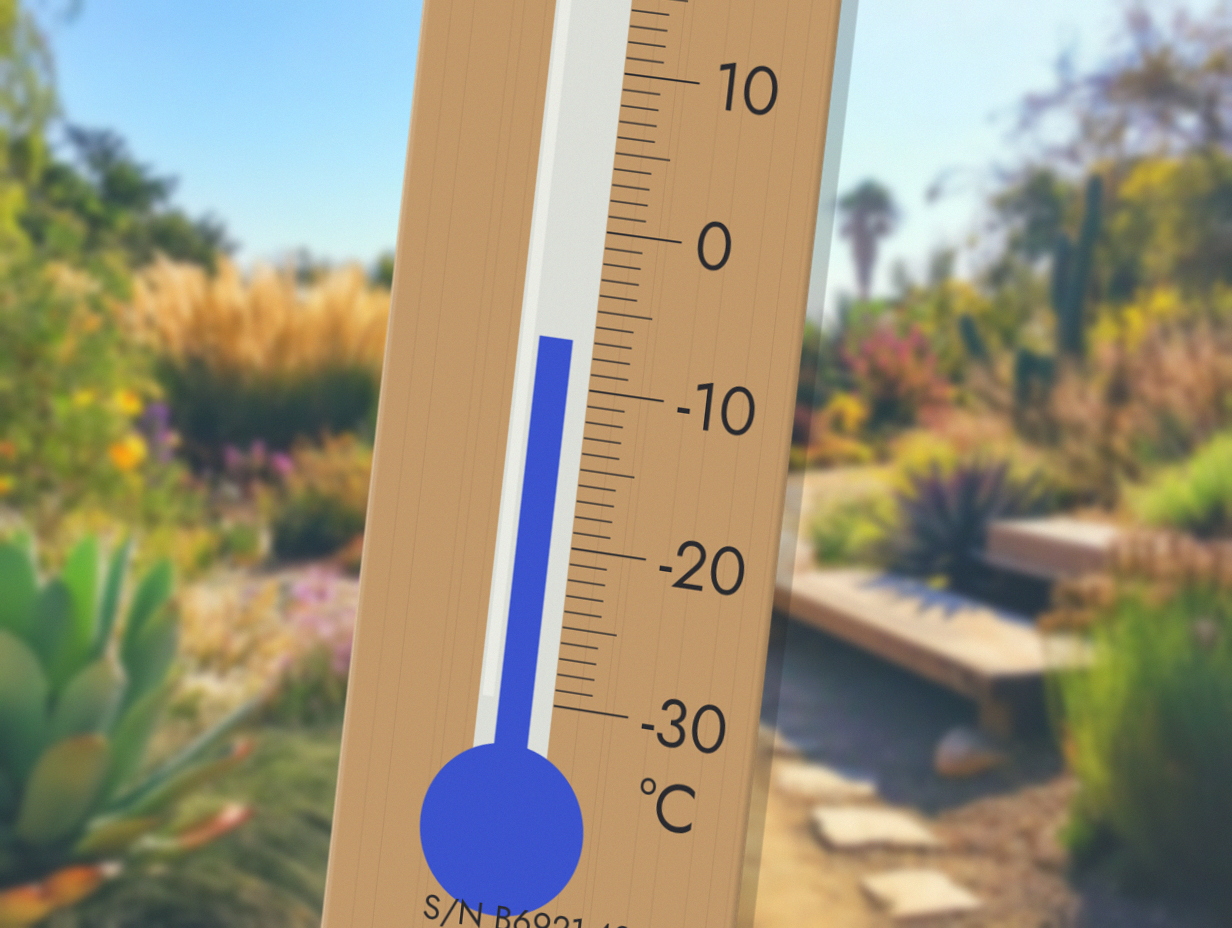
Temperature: value=-7 unit=°C
